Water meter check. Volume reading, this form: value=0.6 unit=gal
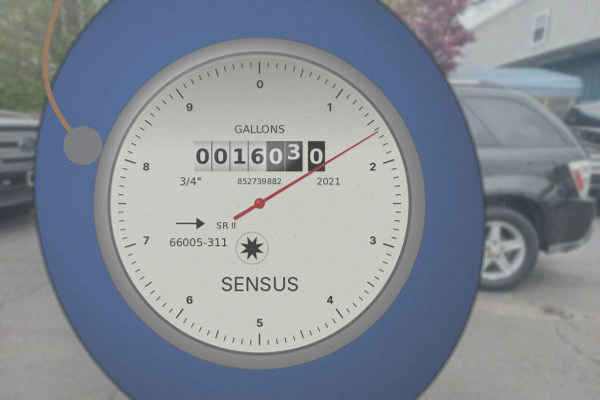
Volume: value=16031.6 unit=gal
